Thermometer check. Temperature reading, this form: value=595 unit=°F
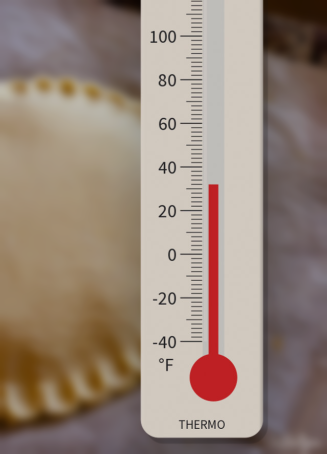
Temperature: value=32 unit=°F
